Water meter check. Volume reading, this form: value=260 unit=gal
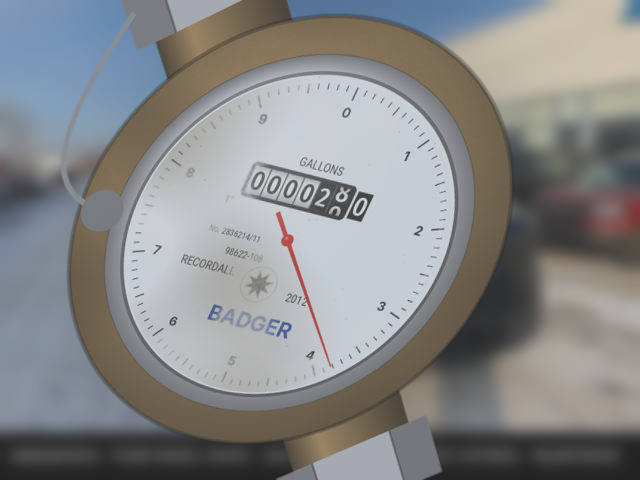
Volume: value=283.8 unit=gal
